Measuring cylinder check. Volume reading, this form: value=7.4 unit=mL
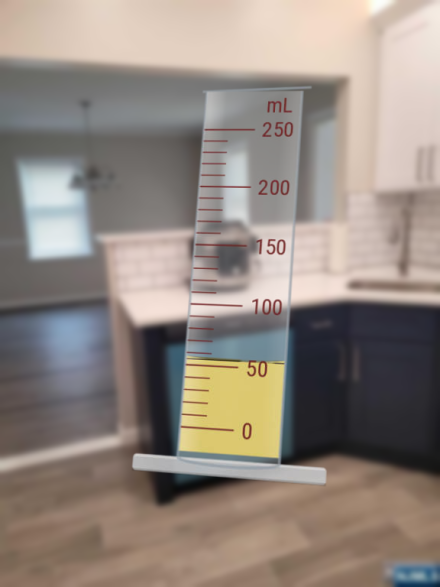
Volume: value=55 unit=mL
